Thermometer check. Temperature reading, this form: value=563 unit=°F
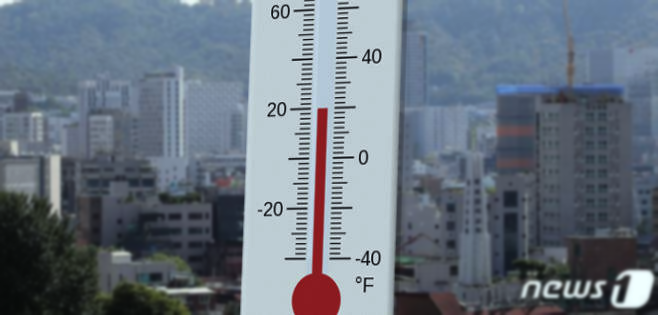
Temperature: value=20 unit=°F
